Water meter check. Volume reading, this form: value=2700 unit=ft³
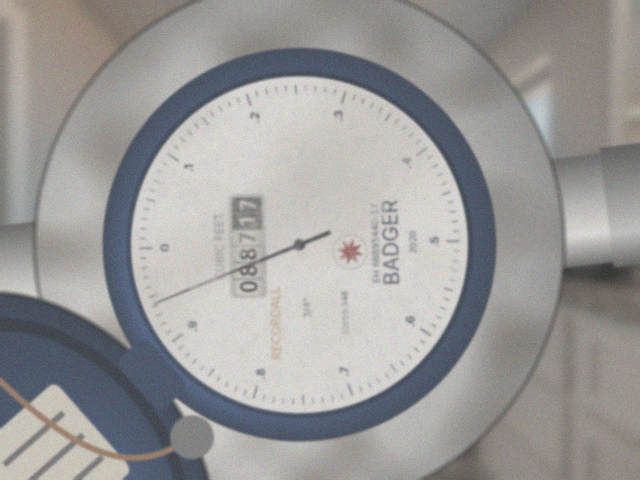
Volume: value=88716.94 unit=ft³
